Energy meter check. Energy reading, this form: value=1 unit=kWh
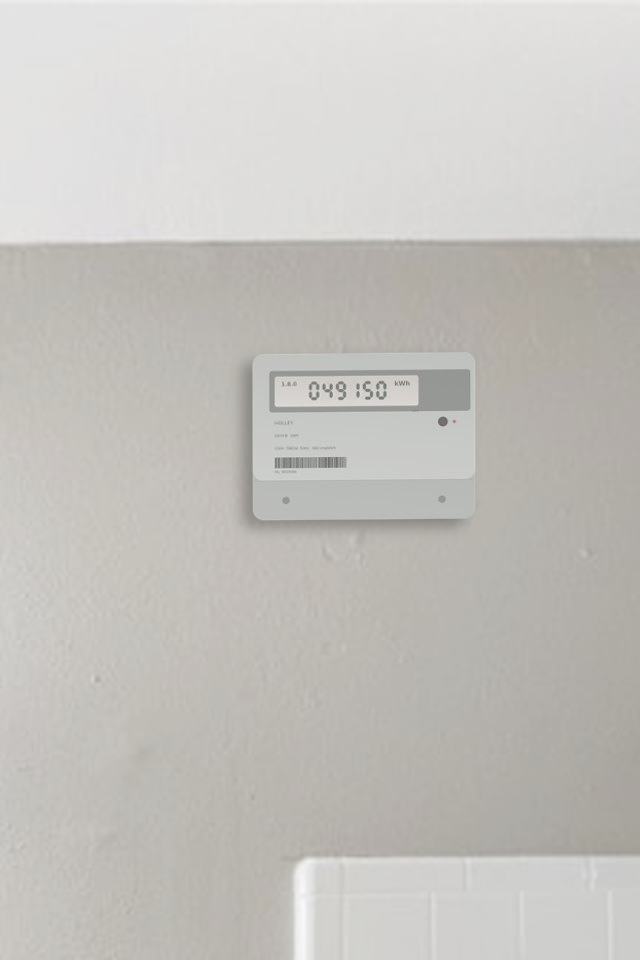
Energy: value=49150 unit=kWh
